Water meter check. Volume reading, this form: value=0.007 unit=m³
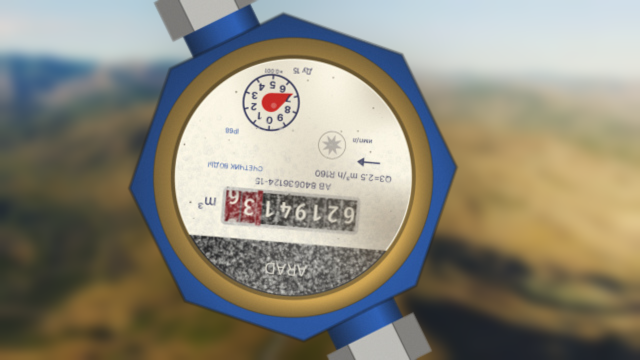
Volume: value=621941.356 unit=m³
